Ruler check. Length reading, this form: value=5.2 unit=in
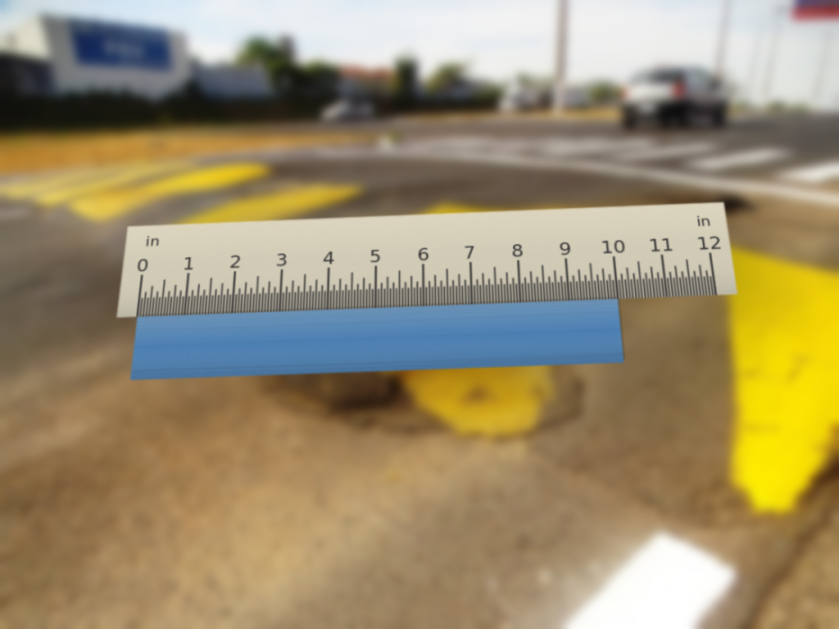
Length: value=10 unit=in
